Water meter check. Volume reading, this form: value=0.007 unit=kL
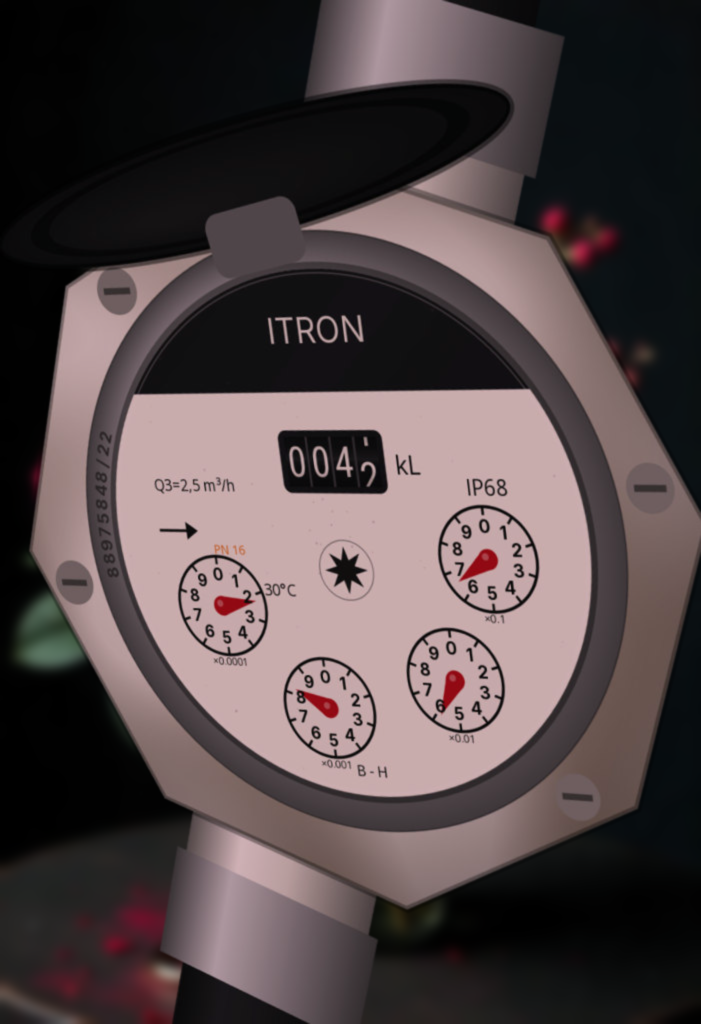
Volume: value=41.6582 unit=kL
